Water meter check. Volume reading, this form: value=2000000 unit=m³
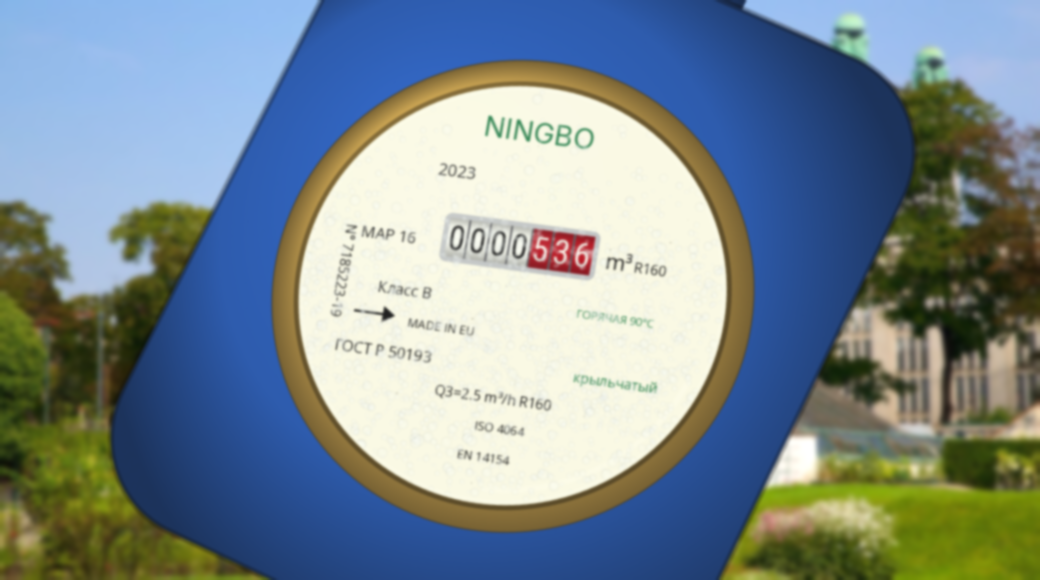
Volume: value=0.536 unit=m³
